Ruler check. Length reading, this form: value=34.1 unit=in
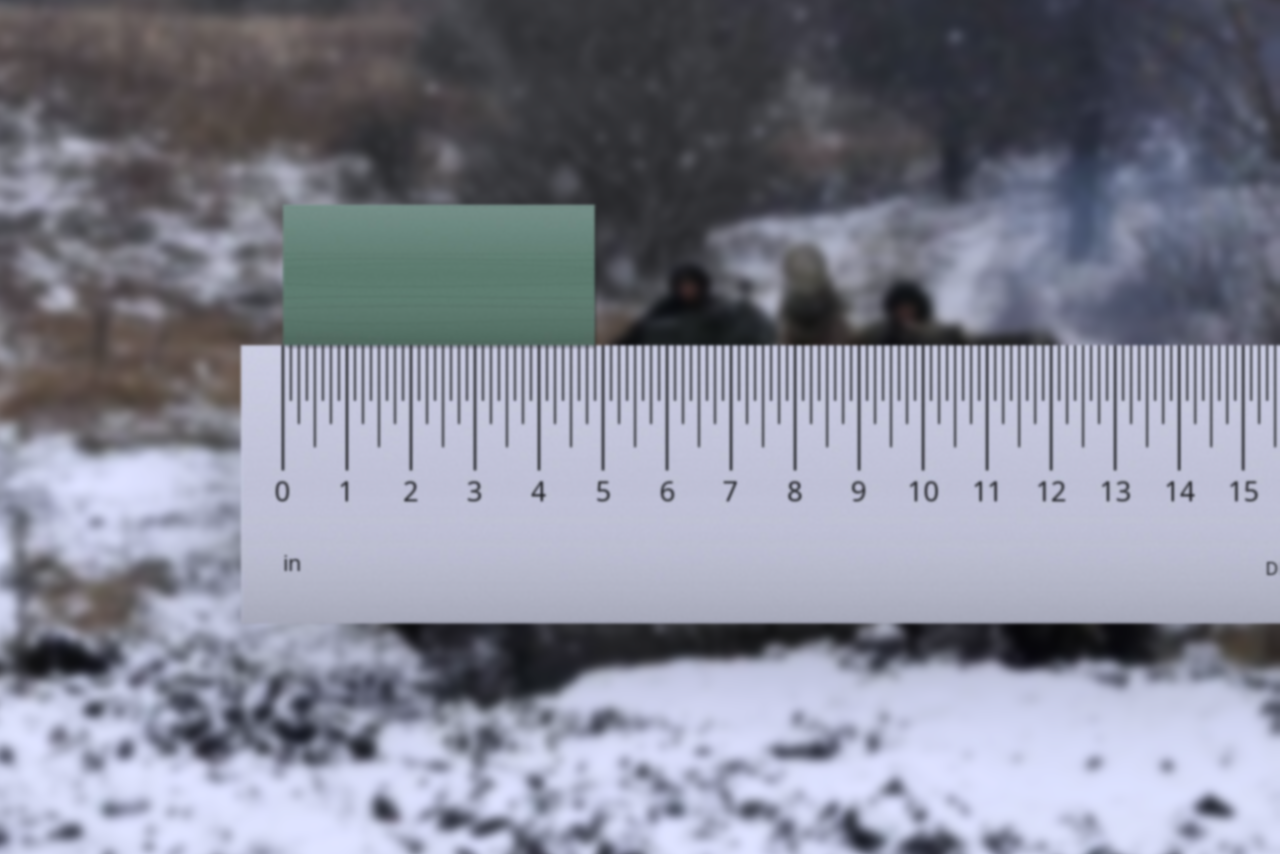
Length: value=4.875 unit=in
